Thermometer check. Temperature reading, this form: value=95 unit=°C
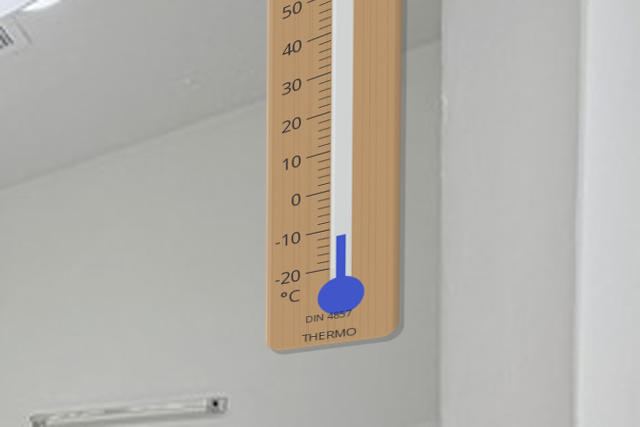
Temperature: value=-12 unit=°C
